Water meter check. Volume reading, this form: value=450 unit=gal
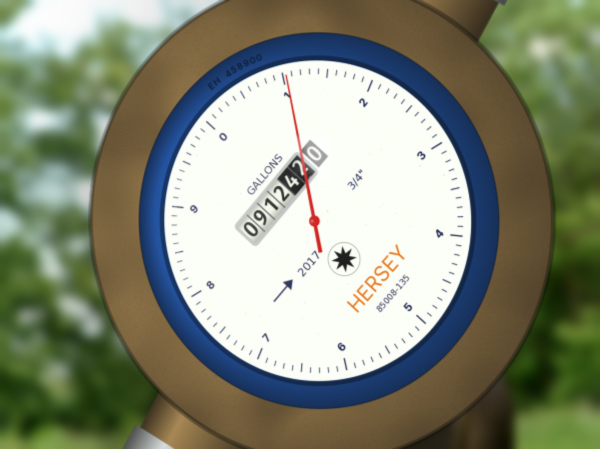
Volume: value=912421.0 unit=gal
